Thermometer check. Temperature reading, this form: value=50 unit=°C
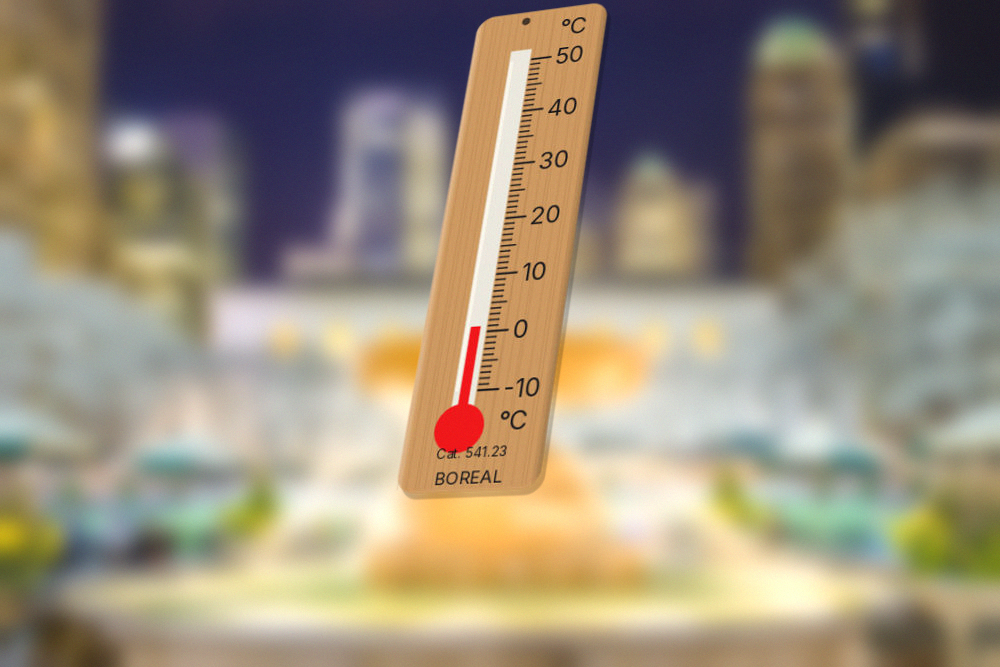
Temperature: value=1 unit=°C
